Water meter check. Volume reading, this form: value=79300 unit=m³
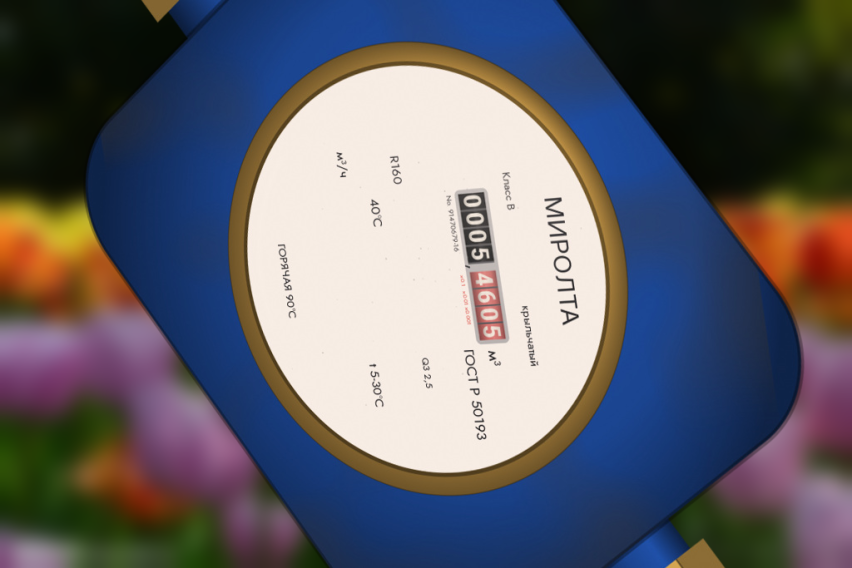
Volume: value=5.4605 unit=m³
